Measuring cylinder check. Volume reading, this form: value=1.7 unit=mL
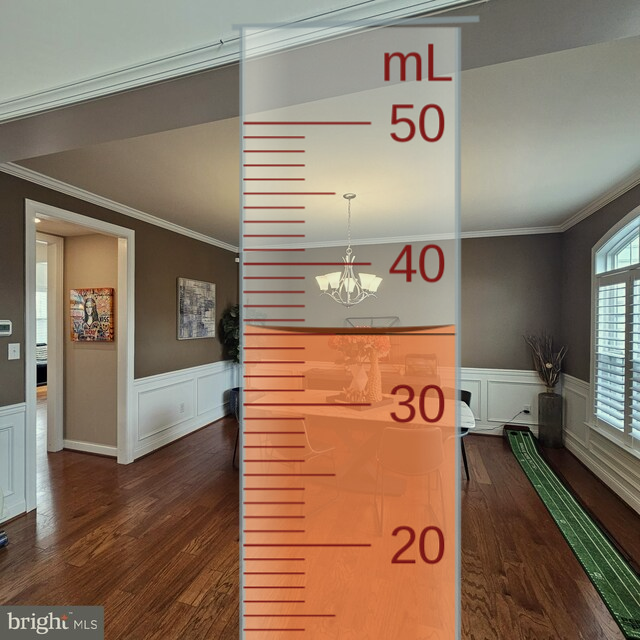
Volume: value=35 unit=mL
